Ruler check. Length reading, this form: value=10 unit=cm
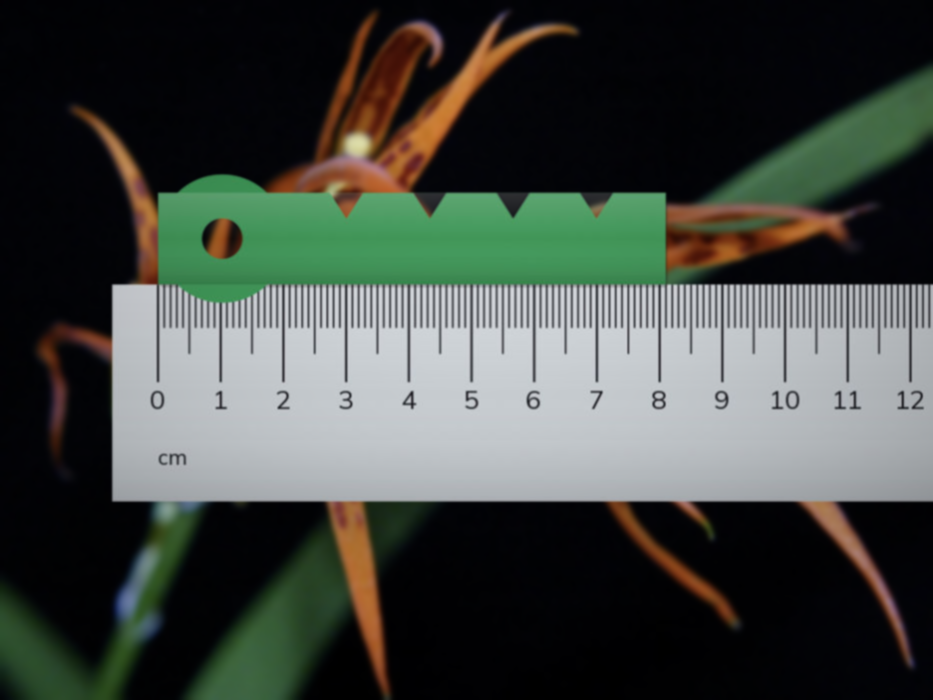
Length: value=8.1 unit=cm
